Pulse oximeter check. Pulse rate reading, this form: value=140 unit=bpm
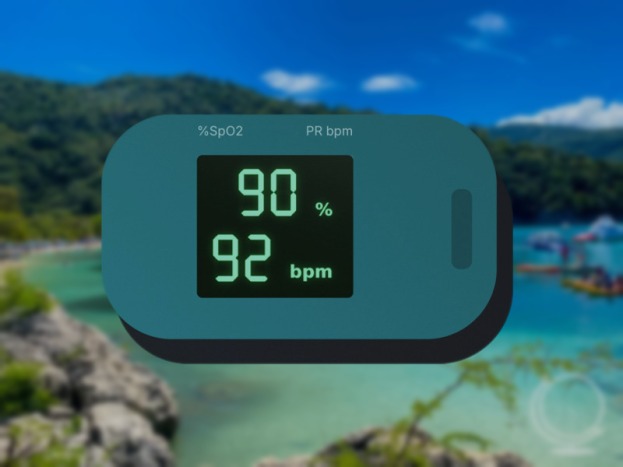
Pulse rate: value=92 unit=bpm
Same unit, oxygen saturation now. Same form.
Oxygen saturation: value=90 unit=%
